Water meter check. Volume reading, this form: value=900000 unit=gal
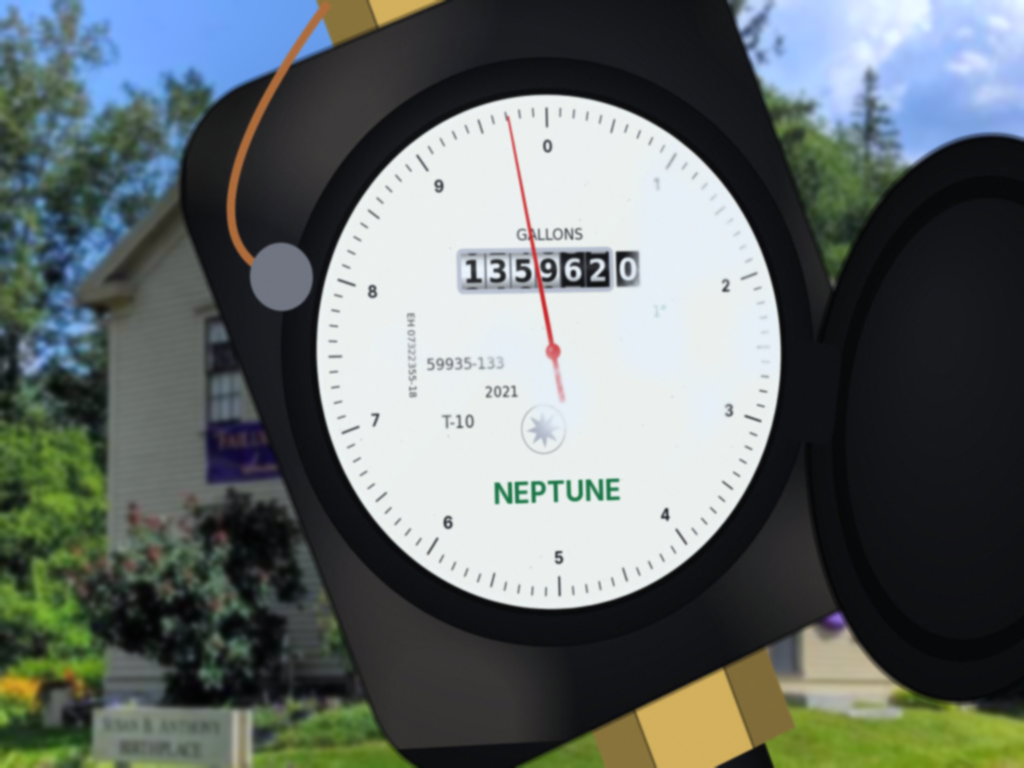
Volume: value=1359619.7 unit=gal
